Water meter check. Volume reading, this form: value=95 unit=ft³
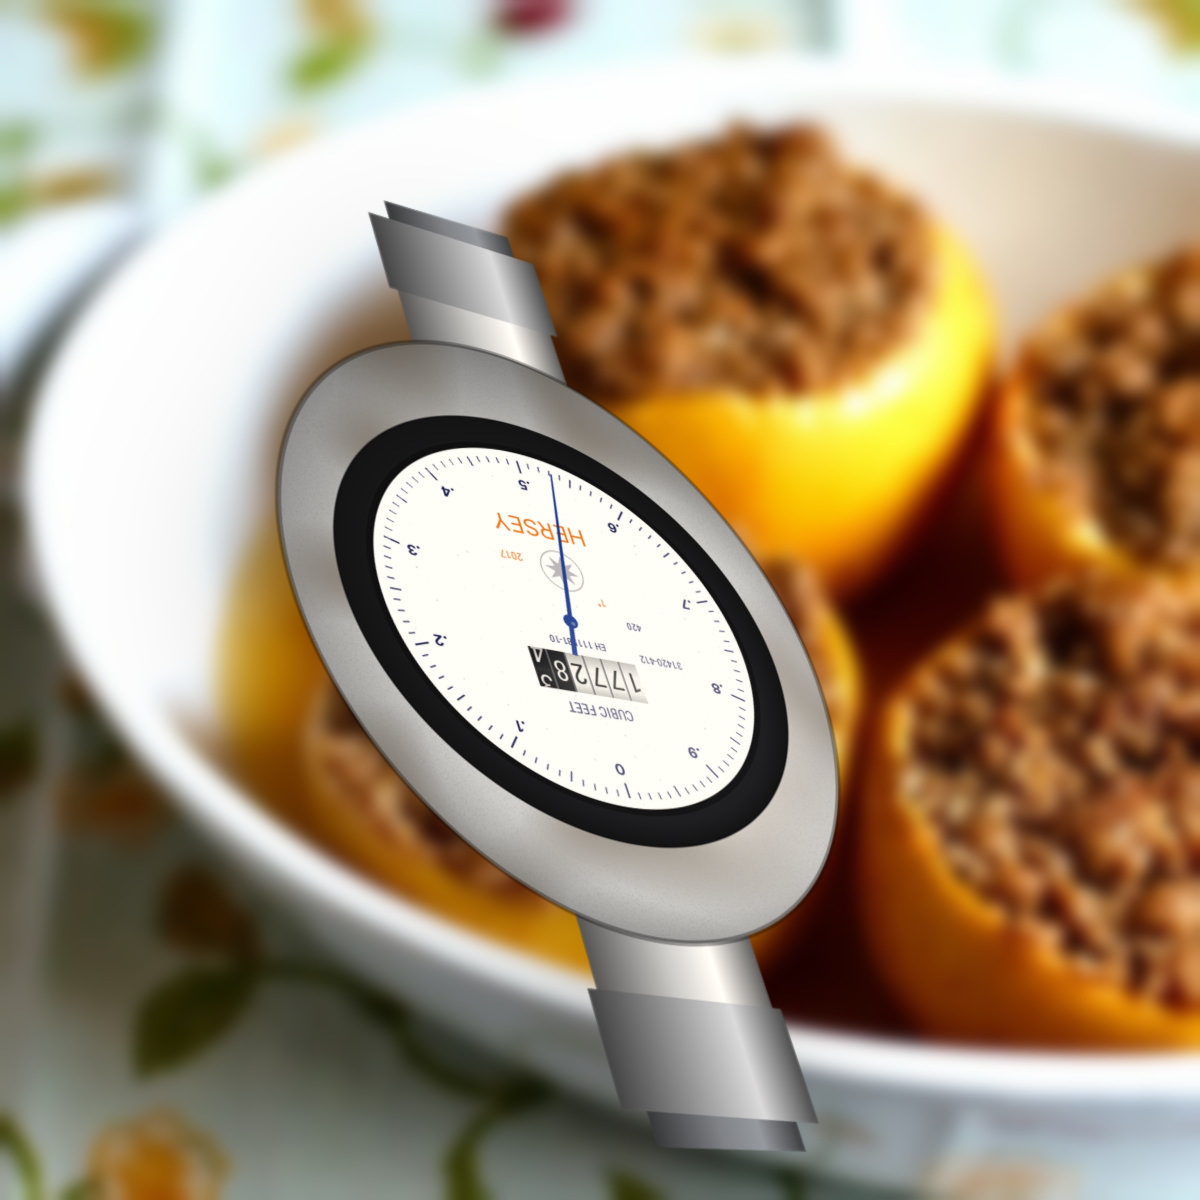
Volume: value=177283.53 unit=ft³
